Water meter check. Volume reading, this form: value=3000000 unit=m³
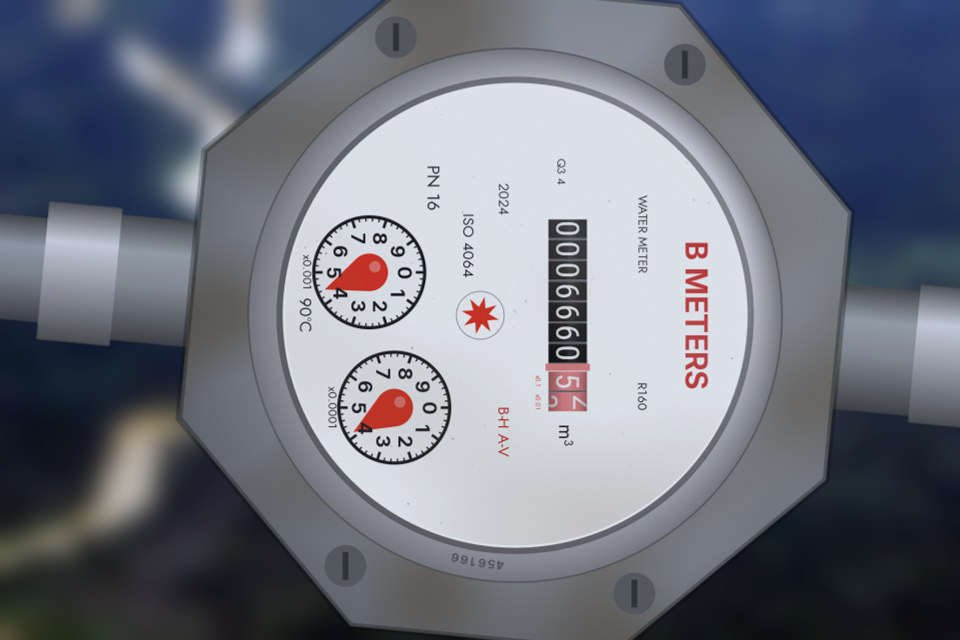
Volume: value=6660.5244 unit=m³
